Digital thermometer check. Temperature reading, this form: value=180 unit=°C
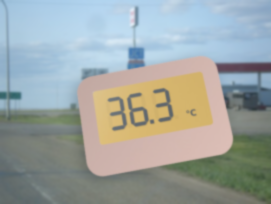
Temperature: value=36.3 unit=°C
